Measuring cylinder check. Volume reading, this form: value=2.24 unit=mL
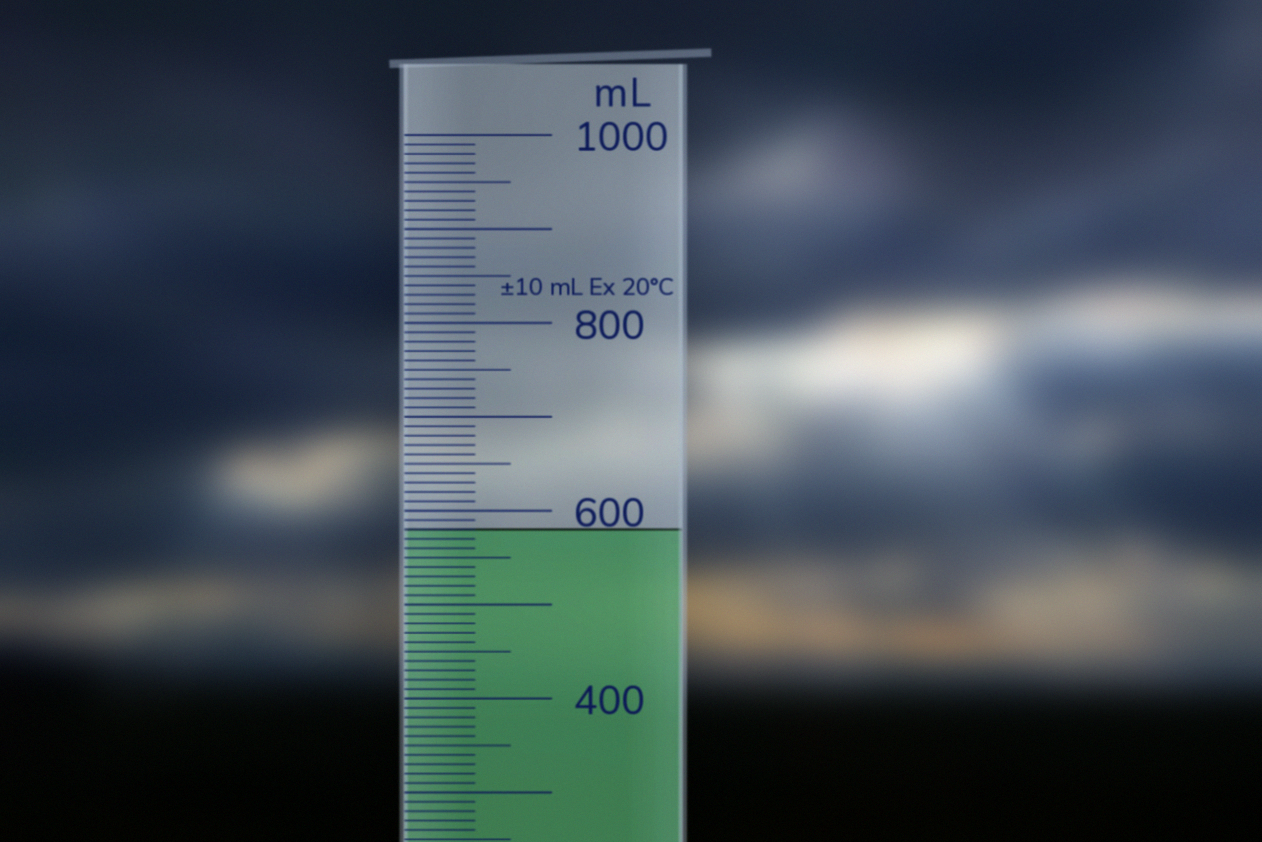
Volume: value=580 unit=mL
